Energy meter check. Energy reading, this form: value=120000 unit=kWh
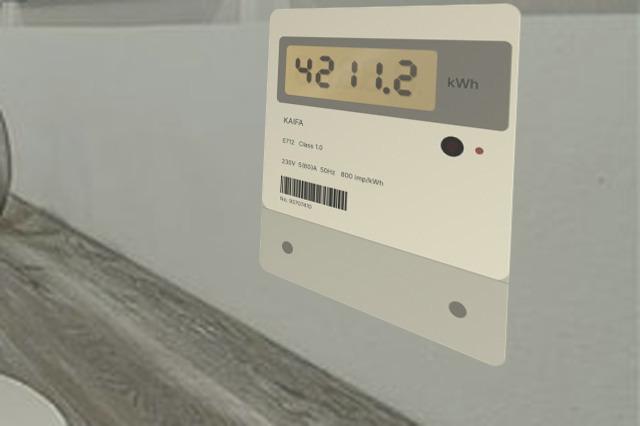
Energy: value=4211.2 unit=kWh
